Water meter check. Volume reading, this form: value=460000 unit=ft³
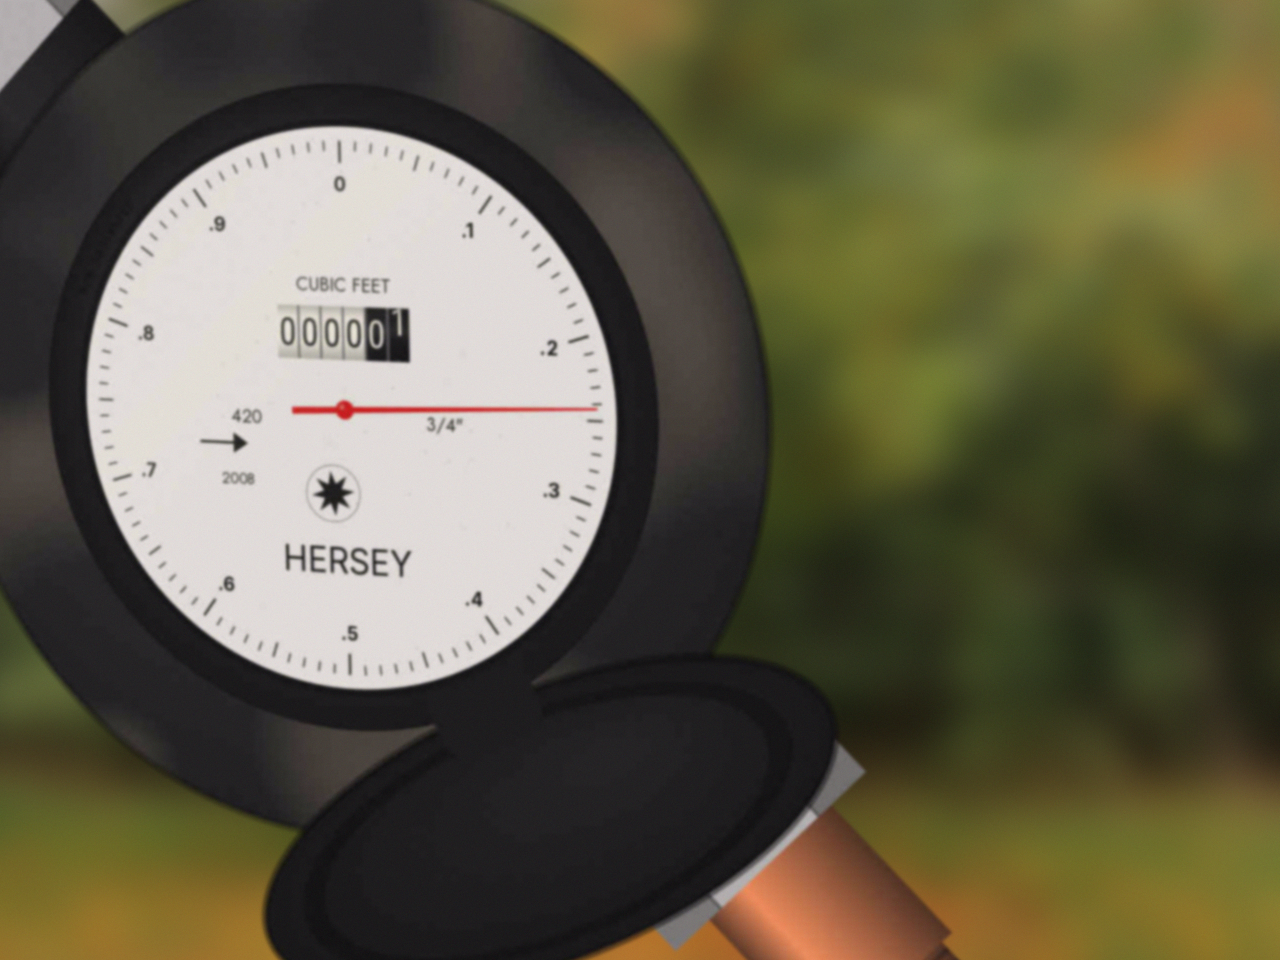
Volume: value=1.24 unit=ft³
